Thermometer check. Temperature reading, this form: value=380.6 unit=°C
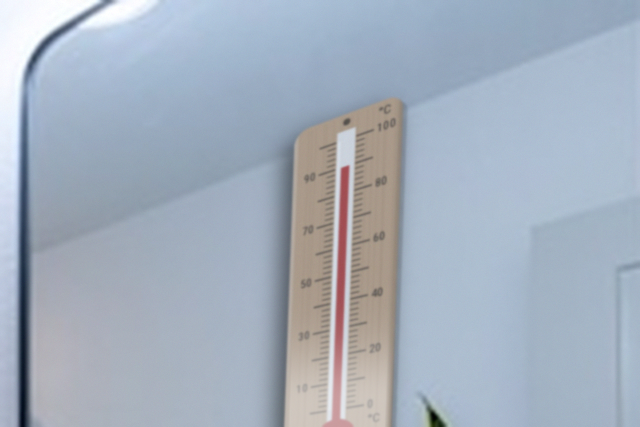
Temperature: value=90 unit=°C
